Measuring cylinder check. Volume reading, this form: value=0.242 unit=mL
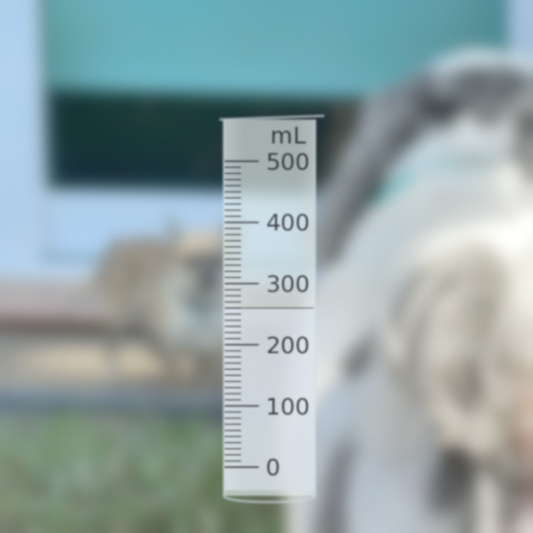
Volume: value=260 unit=mL
